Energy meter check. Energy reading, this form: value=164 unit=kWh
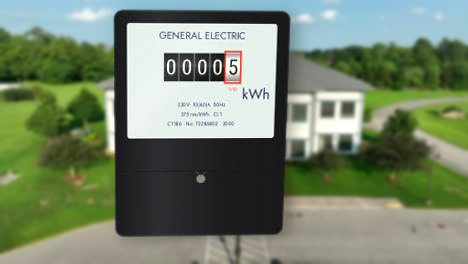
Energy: value=0.5 unit=kWh
